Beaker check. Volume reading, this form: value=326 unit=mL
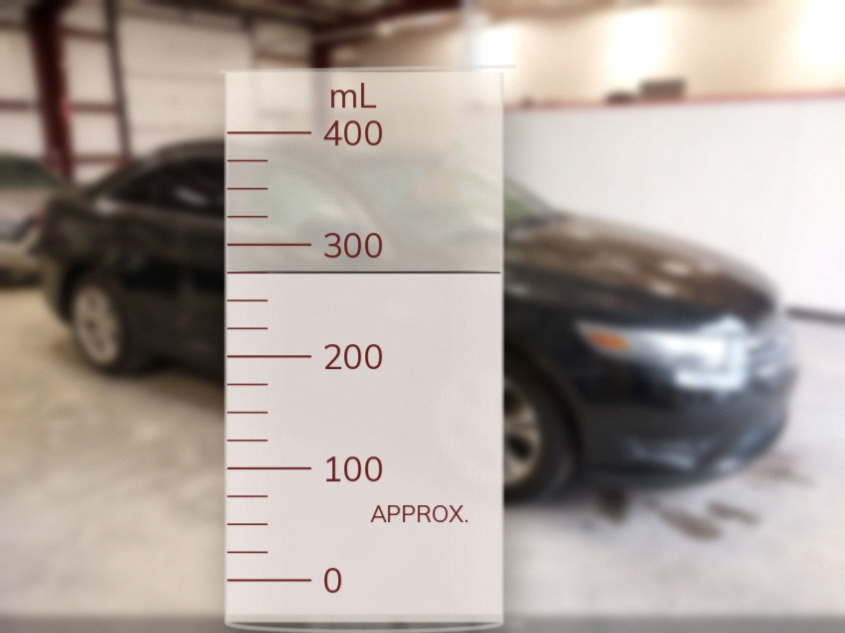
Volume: value=275 unit=mL
